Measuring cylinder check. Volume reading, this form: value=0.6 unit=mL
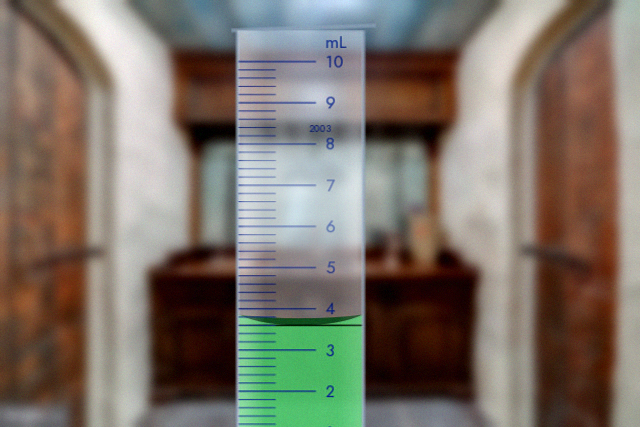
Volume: value=3.6 unit=mL
